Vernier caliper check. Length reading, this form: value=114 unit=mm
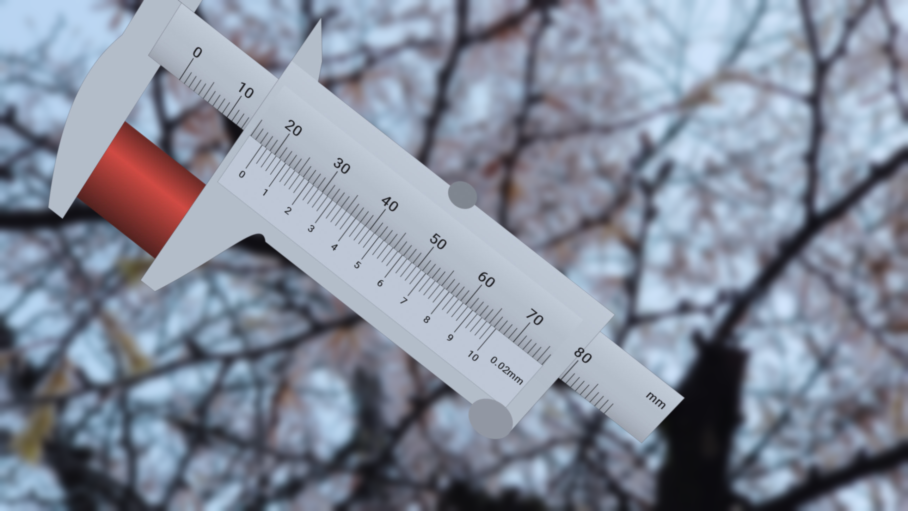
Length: value=17.4 unit=mm
